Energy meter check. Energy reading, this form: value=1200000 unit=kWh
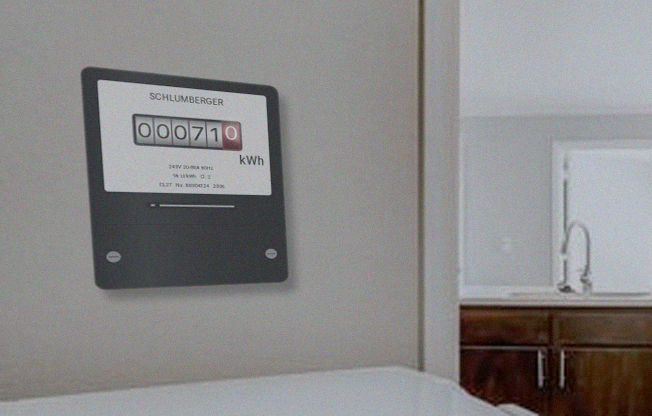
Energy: value=71.0 unit=kWh
